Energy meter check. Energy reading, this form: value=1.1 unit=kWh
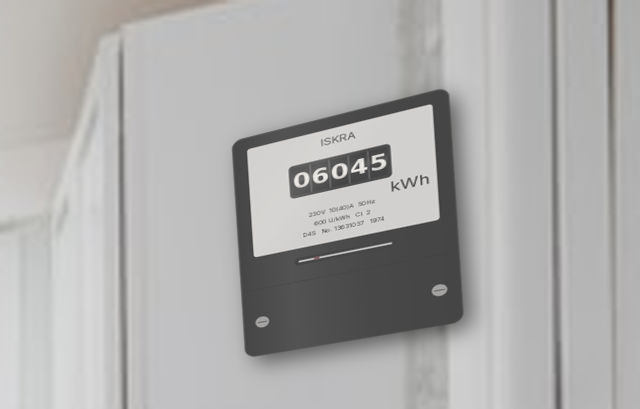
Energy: value=6045 unit=kWh
